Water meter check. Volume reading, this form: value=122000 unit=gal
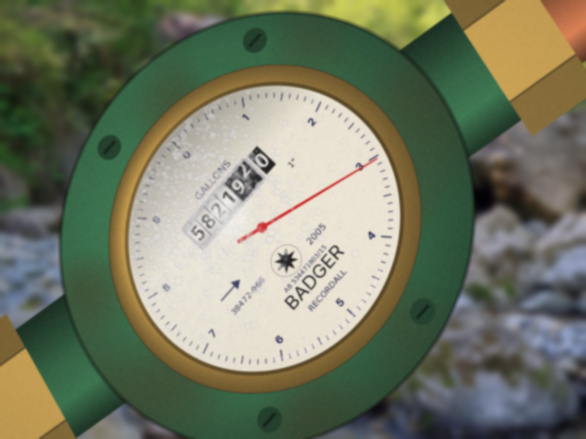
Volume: value=5821923.0 unit=gal
